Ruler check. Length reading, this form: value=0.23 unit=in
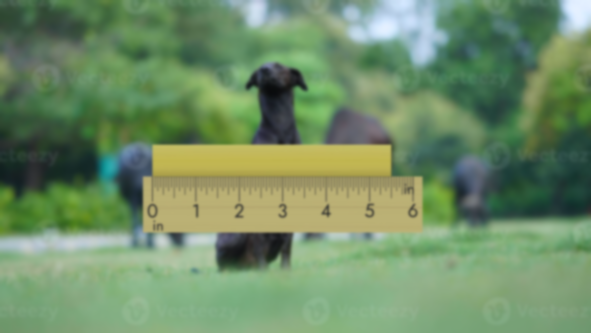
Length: value=5.5 unit=in
